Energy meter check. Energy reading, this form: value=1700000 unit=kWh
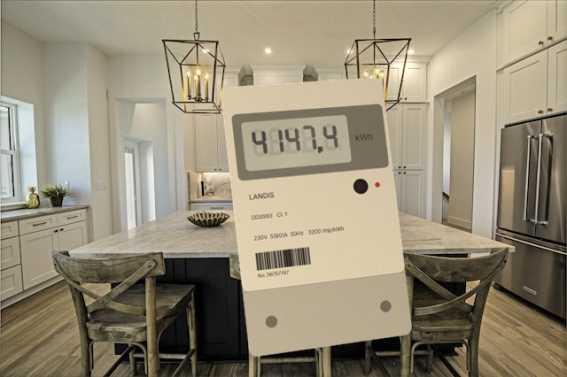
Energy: value=4147.4 unit=kWh
